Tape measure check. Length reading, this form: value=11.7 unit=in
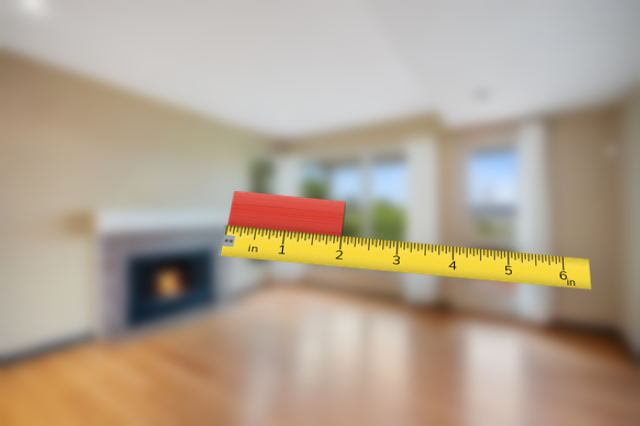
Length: value=2 unit=in
